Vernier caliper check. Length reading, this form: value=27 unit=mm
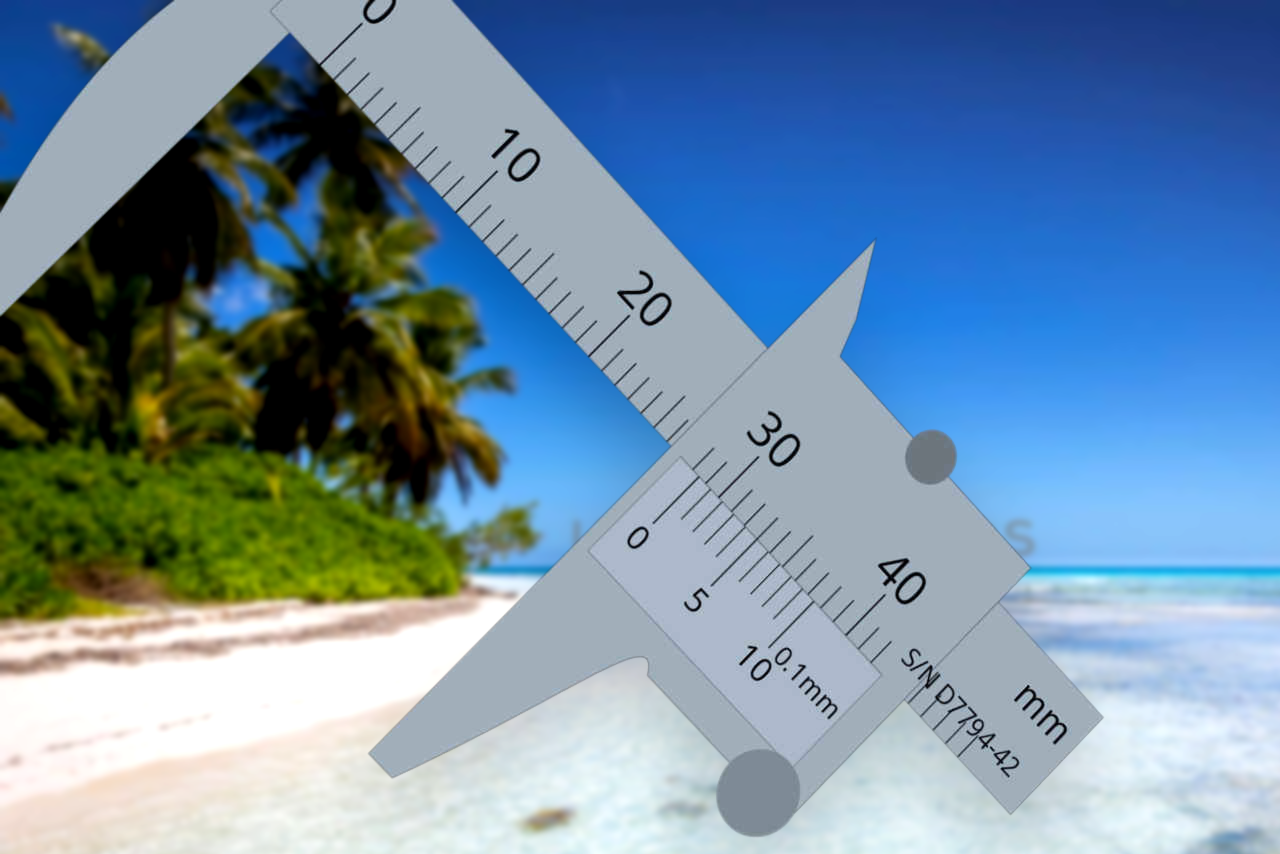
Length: value=28.5 unit=mm
